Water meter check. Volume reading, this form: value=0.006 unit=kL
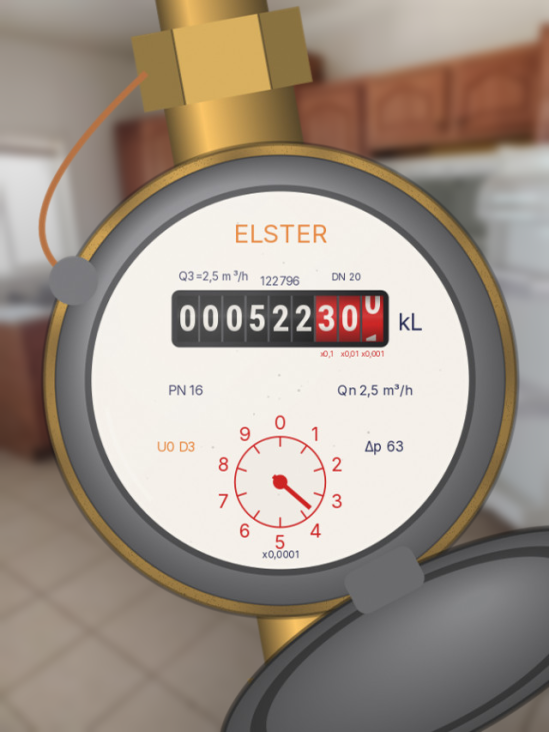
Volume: value=522.3003 unit=kL
